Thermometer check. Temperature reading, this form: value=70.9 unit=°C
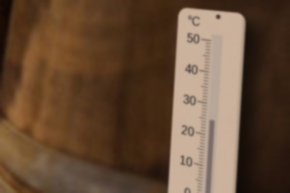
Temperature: value=25 unit=°C
